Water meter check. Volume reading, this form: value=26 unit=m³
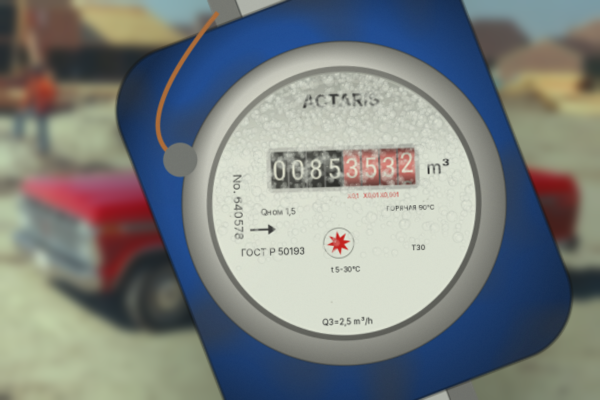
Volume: value=85.3532 unit=m³
